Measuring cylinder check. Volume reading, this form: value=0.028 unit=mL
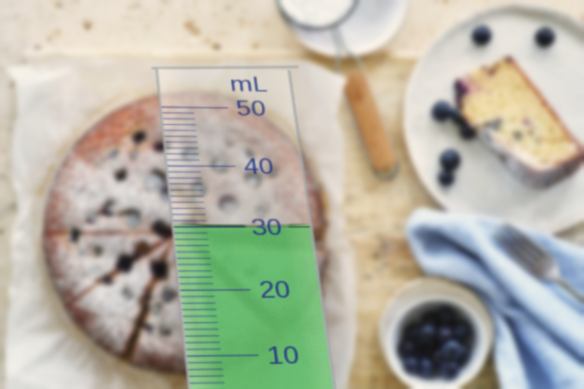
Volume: value=30 unit=mL
